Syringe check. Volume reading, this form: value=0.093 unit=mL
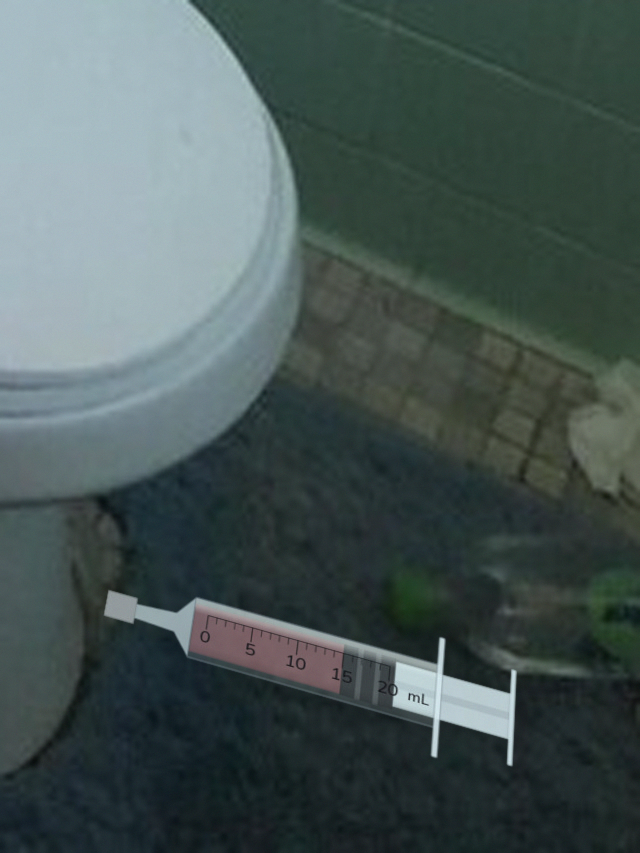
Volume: value=15 unit=mL
